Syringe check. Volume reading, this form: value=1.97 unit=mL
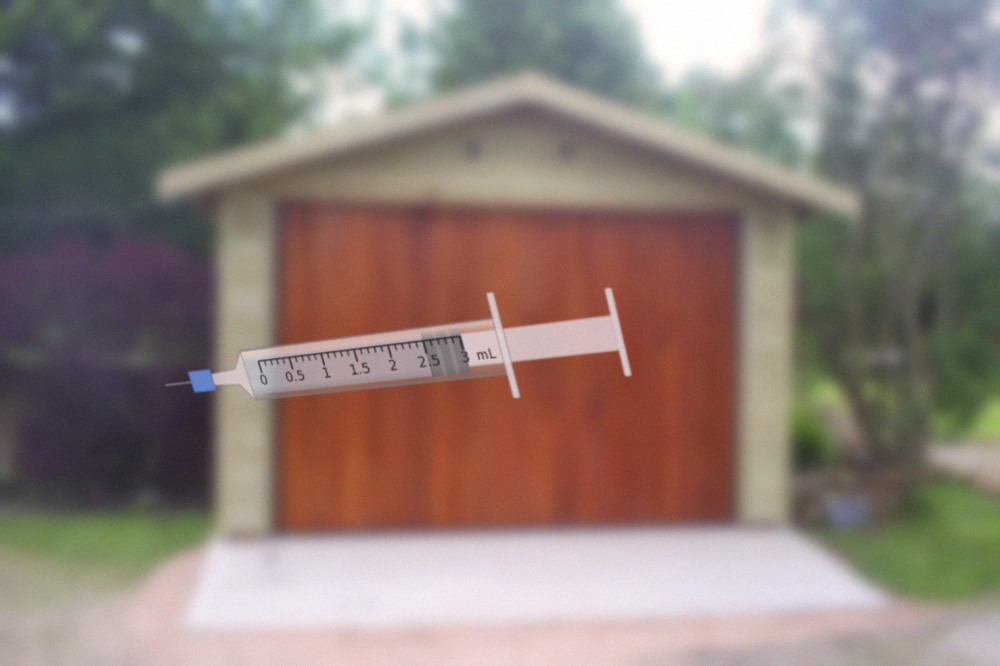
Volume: value=2.5 unit=mL
